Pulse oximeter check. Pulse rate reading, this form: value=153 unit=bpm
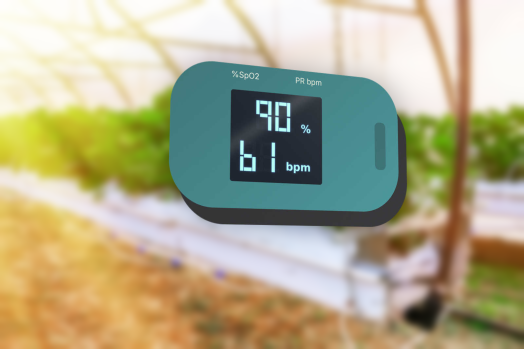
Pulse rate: value=61 unit=bpm
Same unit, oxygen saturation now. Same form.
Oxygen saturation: value=90 unit=%
